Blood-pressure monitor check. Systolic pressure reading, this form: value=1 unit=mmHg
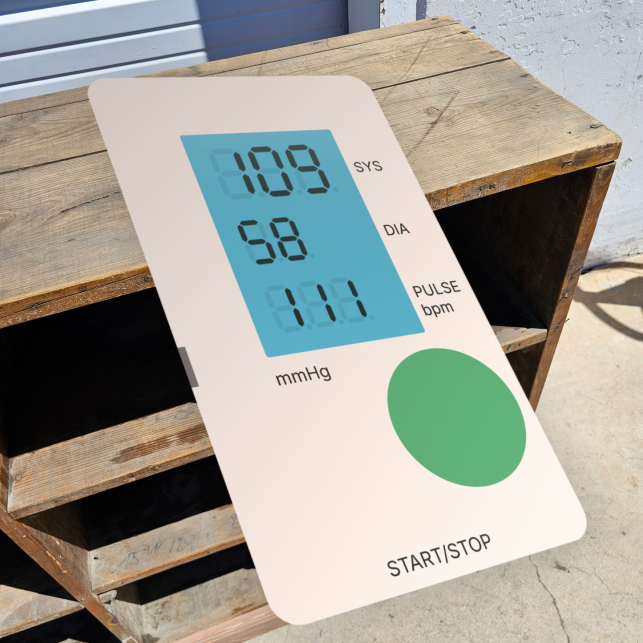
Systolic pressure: value=109 unit=mmHg
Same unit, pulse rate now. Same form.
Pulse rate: value=111 unit=bpm
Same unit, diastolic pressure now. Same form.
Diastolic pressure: value=58 unit=mmHg
